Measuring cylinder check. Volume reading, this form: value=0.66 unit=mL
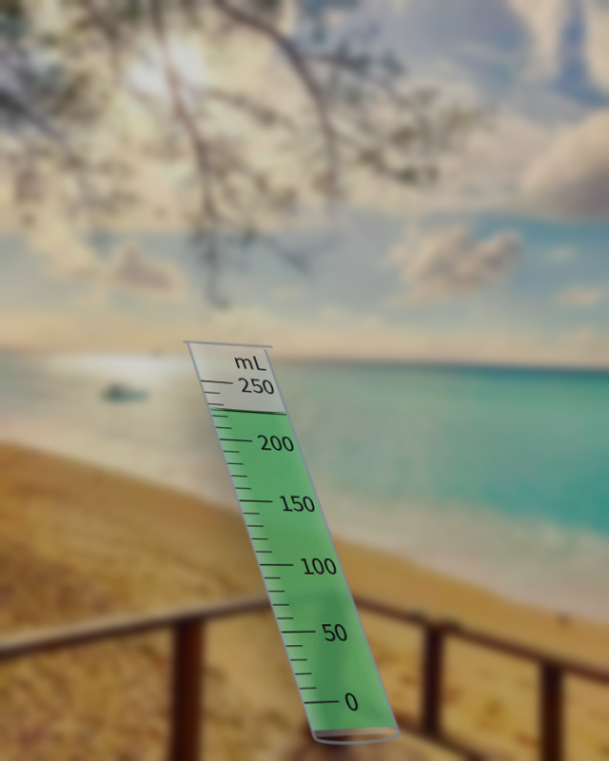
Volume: value=225 unit=mL
